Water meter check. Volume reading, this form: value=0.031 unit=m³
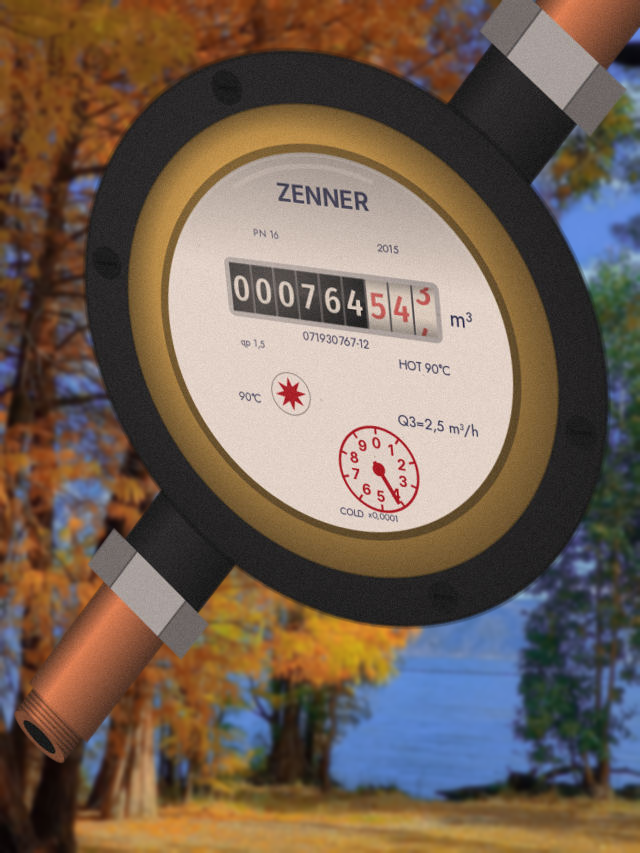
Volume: value=764.5434 unit=m³
